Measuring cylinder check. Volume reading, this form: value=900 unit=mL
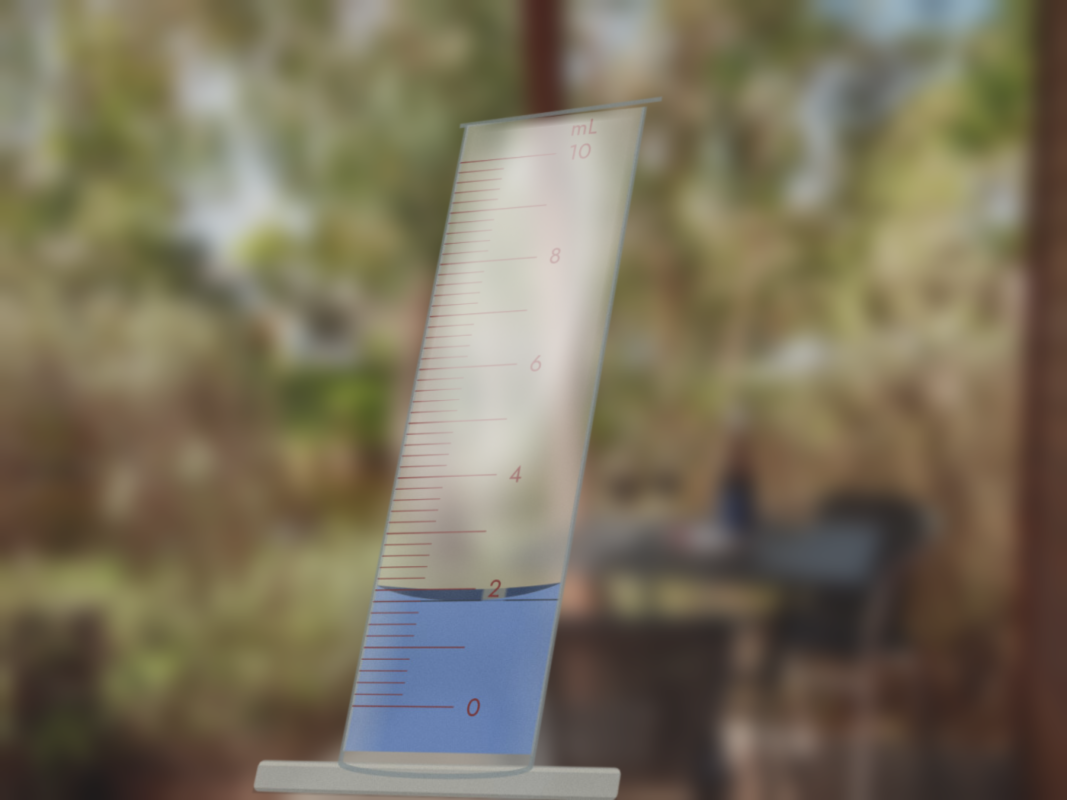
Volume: value=1.8 unit=mL
